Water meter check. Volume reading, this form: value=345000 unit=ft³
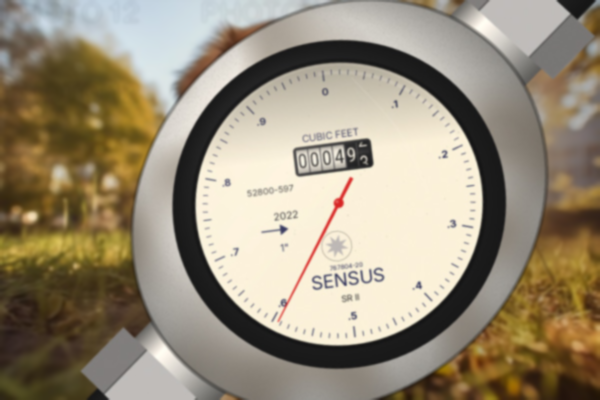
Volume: value=492.59 unit=ft³
